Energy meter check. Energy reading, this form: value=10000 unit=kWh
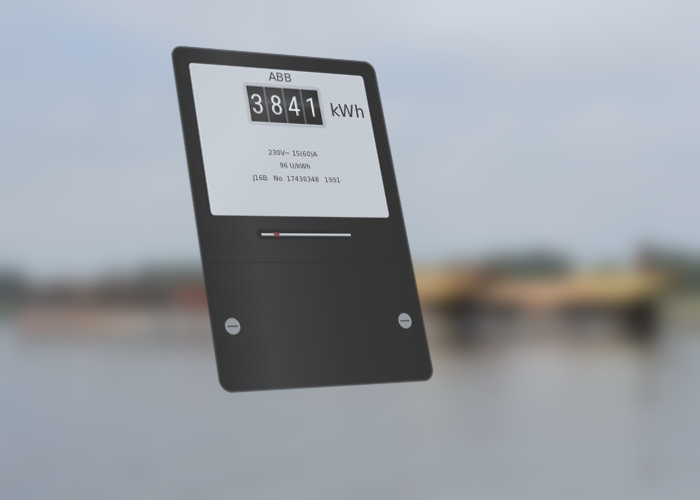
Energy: value=3841 unit=kWh
